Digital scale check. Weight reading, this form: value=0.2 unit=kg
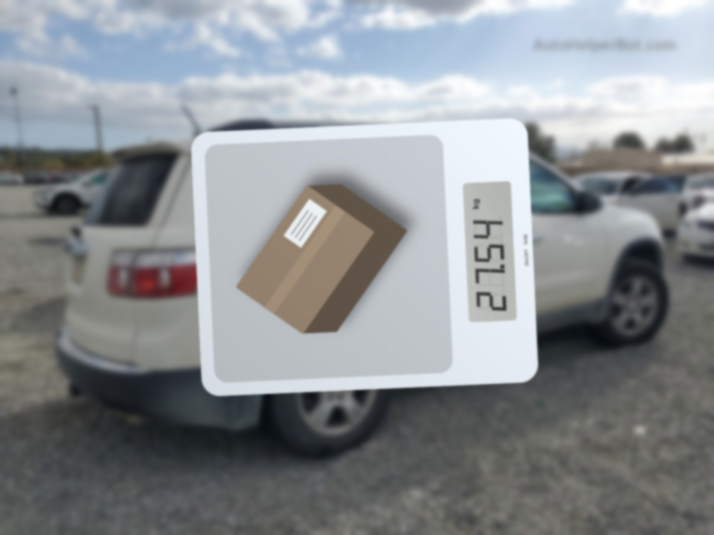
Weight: value=27.54 unit=kg
